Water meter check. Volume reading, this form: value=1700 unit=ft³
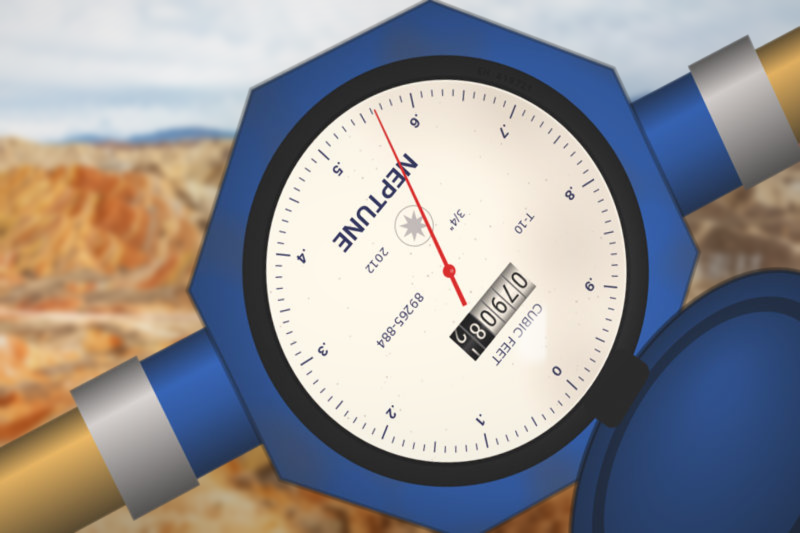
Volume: value=79081.56 unit=ft³
